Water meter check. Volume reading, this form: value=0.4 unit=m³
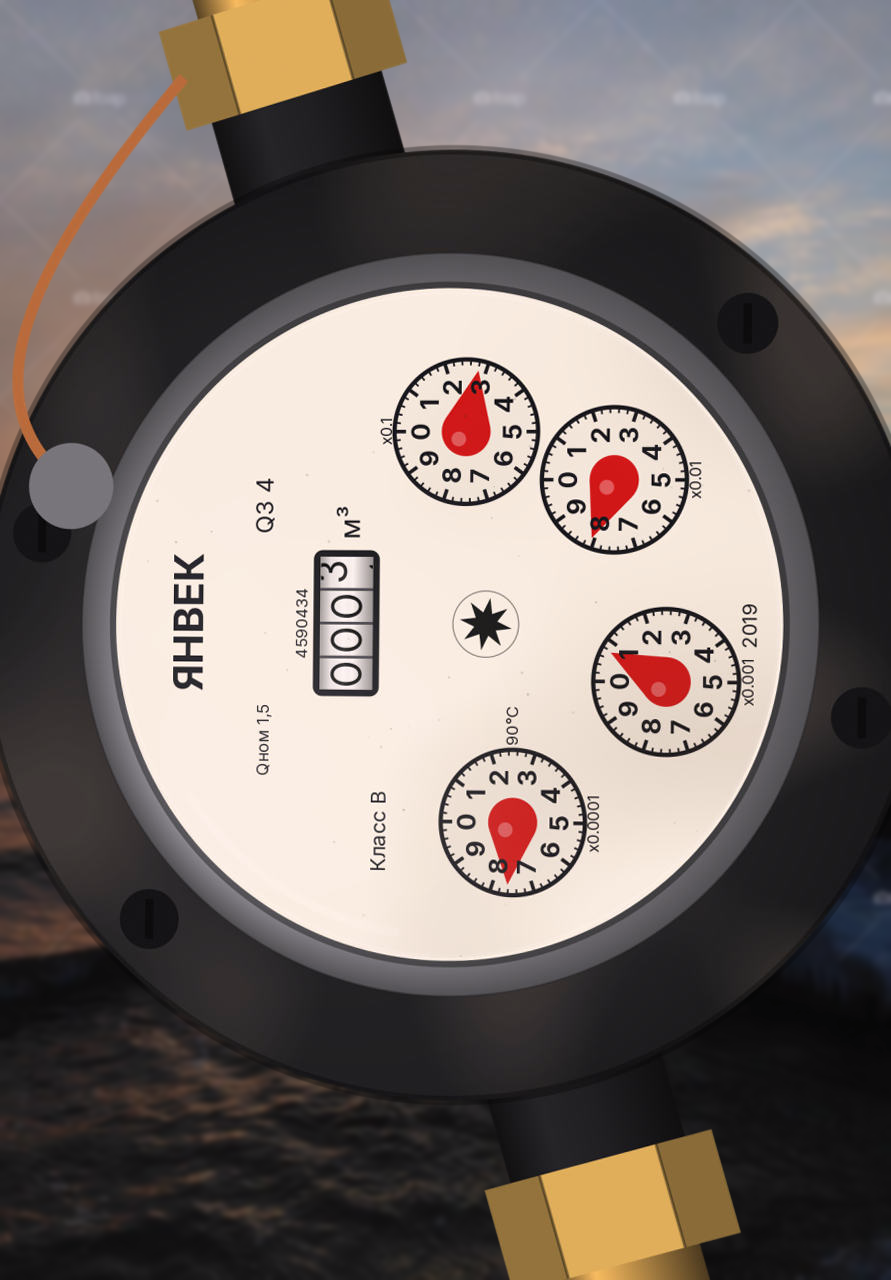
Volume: value=3.2807 unit=m³
